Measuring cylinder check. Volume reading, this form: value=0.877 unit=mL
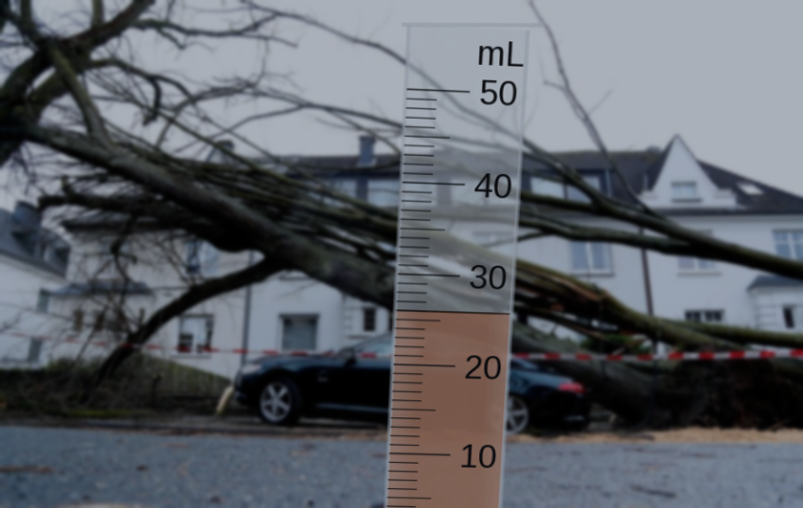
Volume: value=26 unit=mL
